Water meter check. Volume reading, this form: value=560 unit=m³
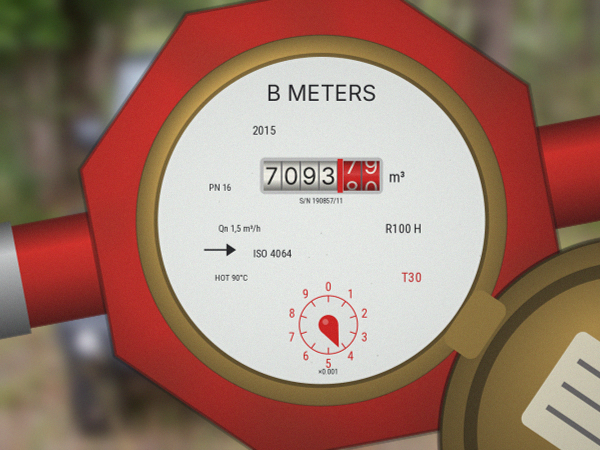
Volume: value=7093.794 unit=m³
